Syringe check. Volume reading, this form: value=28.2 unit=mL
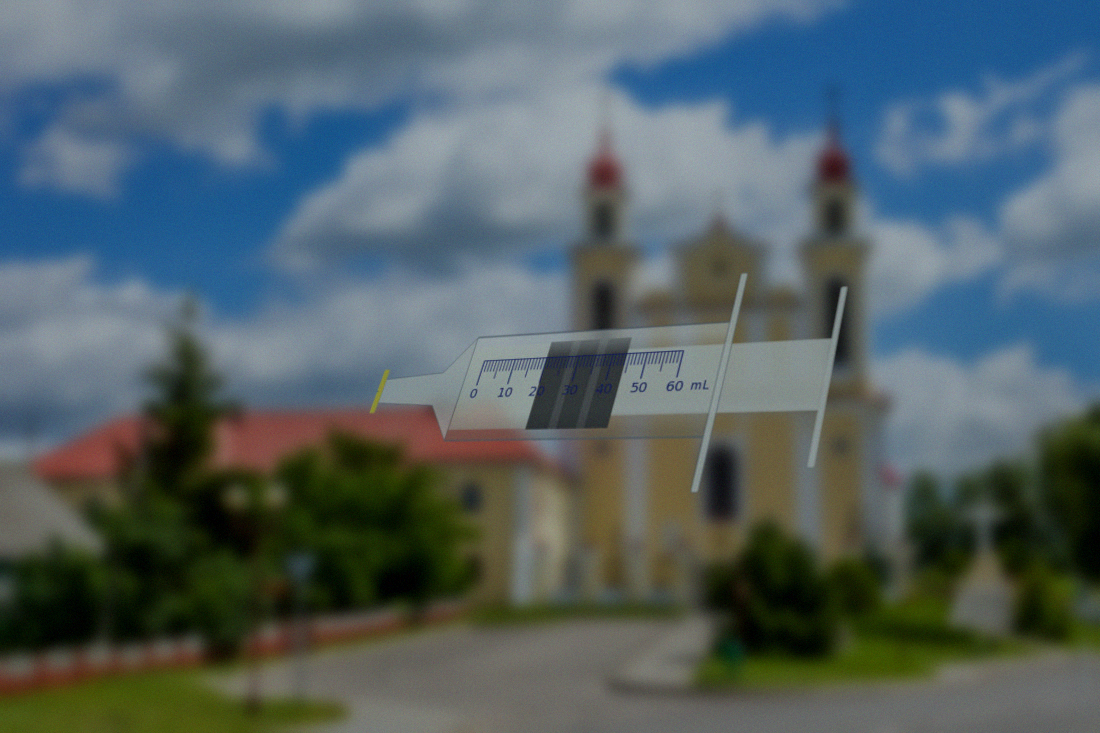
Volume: value=20 unit=mL
